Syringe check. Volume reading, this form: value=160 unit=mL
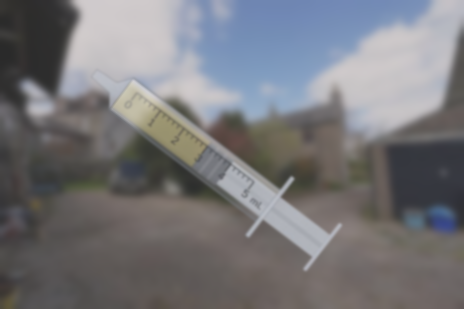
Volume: value=3 unit=mL
